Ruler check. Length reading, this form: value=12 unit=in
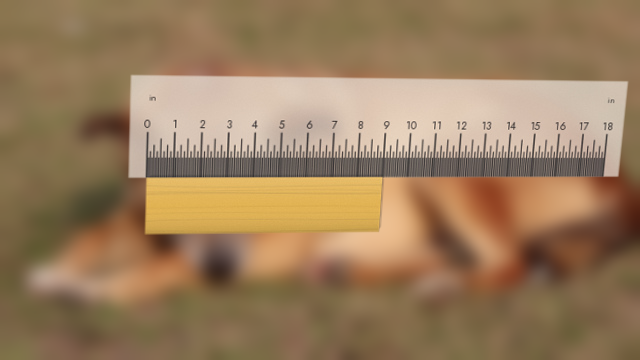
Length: value=9 unit=in
